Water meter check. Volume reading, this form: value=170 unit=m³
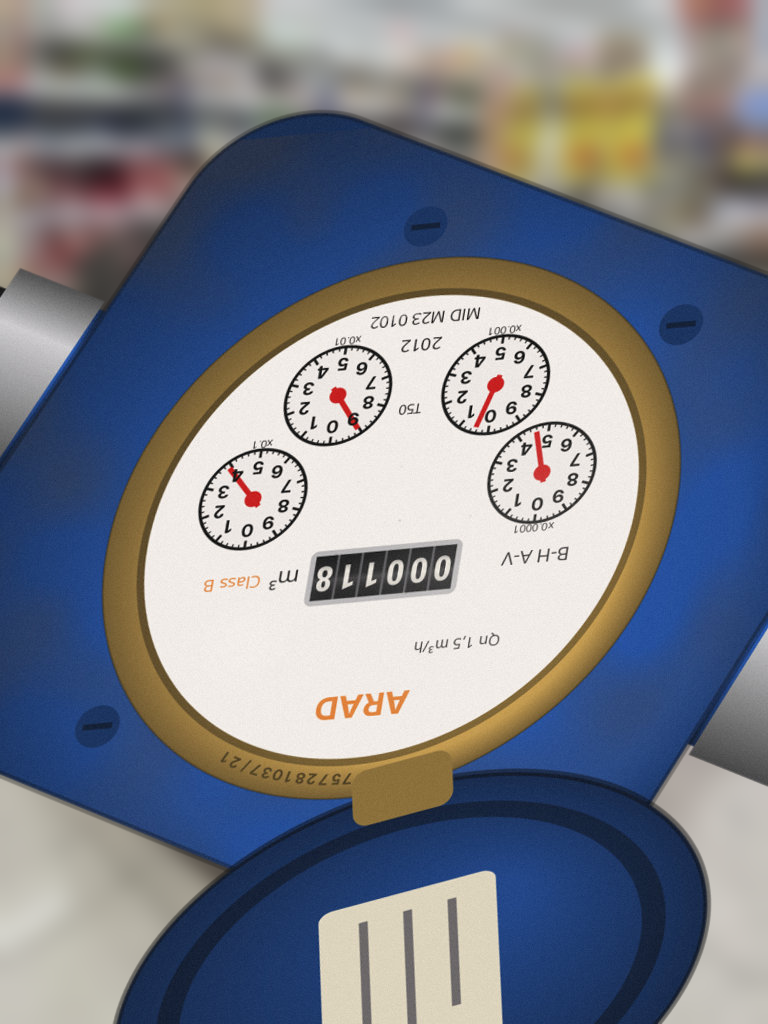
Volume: value=118.3904 unit=m³
